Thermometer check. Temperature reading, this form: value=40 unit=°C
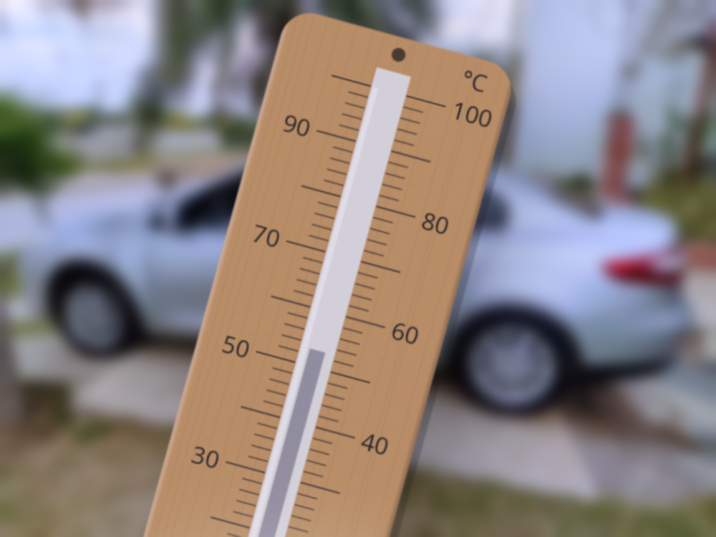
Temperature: value=53 unit=°C
